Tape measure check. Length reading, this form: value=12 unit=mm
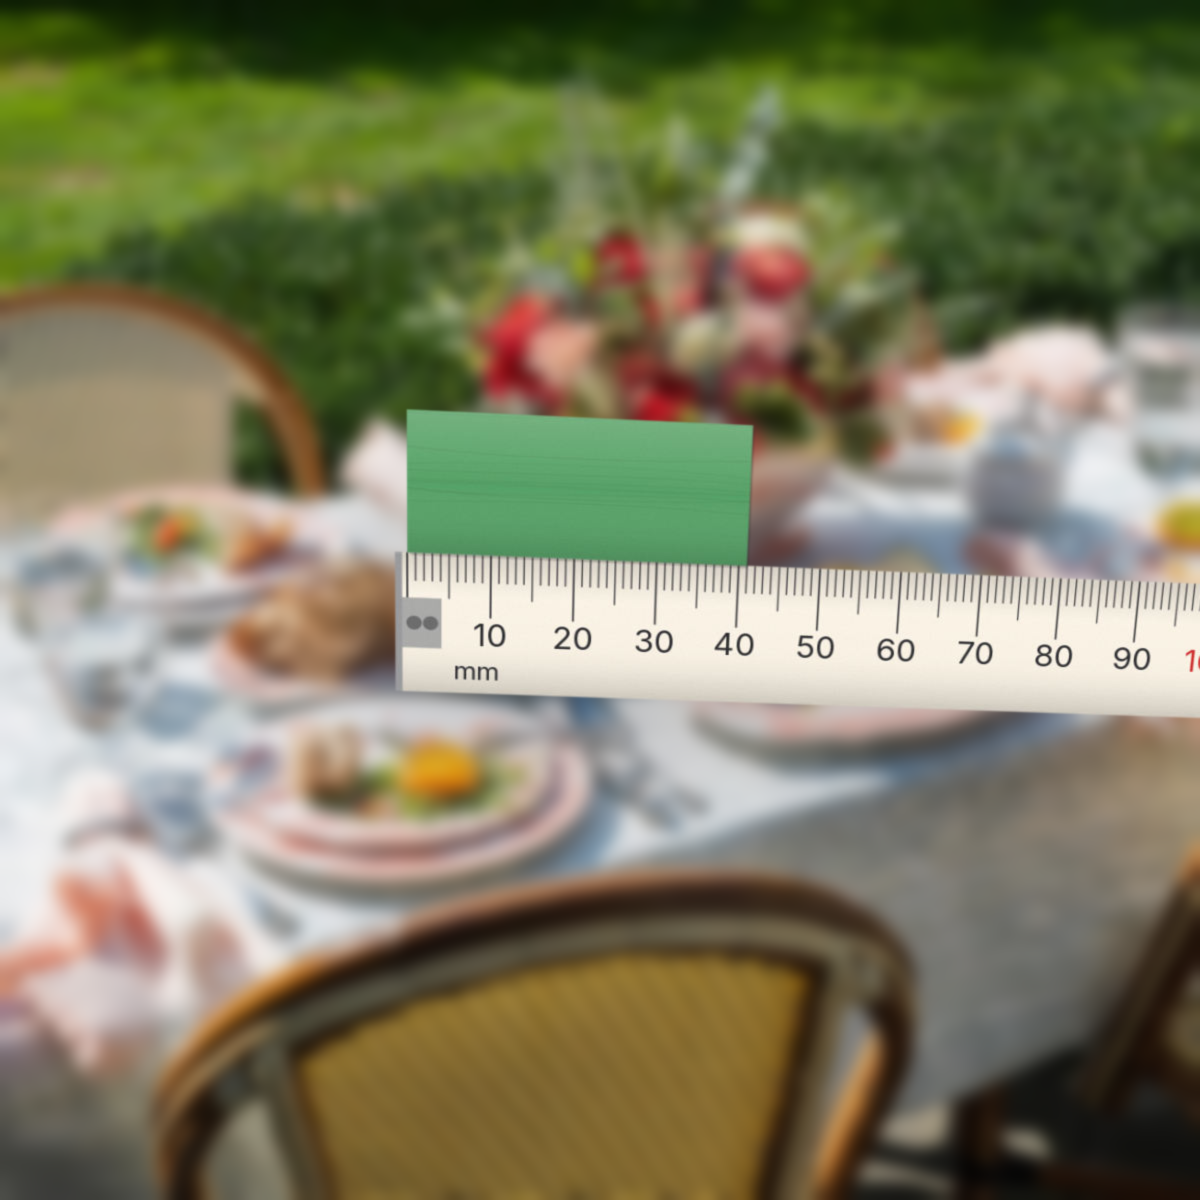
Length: value=41 unit=mm
